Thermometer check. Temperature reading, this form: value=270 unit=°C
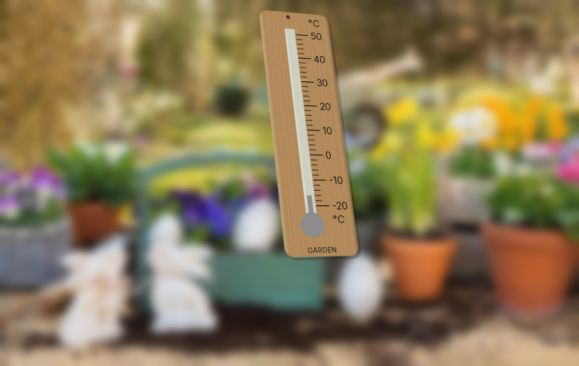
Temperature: value=-16 unit=°C
